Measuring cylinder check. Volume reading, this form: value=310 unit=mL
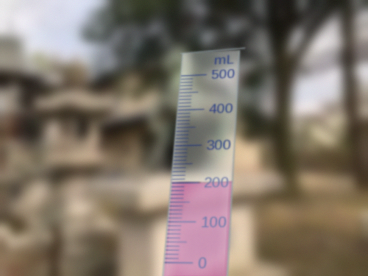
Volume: value=200 unit=mL
